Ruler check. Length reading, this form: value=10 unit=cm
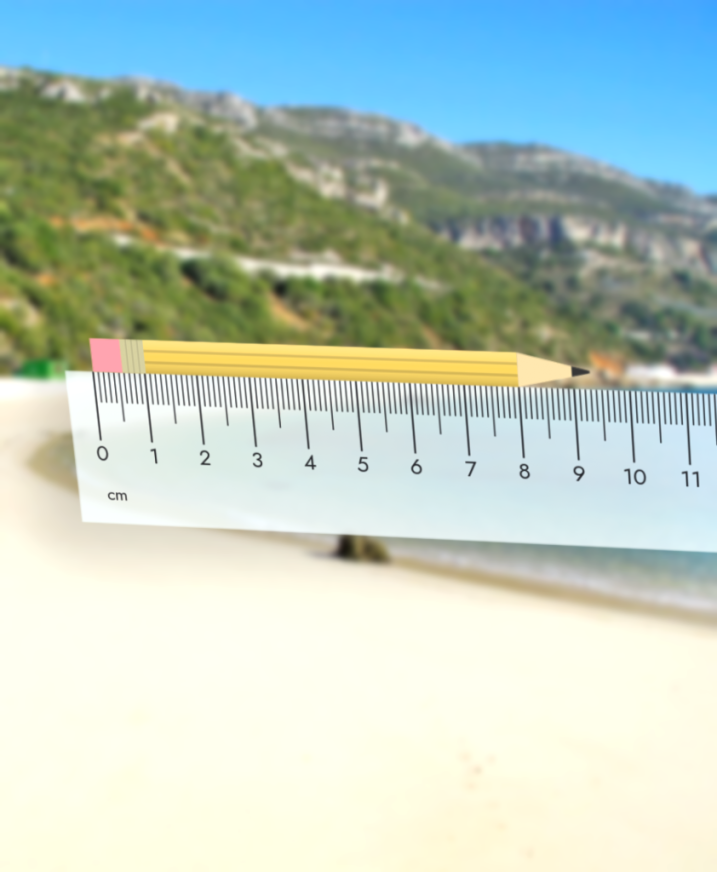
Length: value=9.3 unit=cm
